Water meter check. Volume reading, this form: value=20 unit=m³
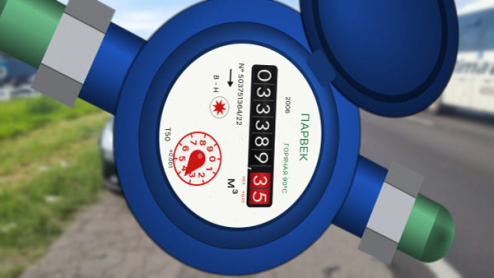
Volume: value=33389.353 unit=m³
